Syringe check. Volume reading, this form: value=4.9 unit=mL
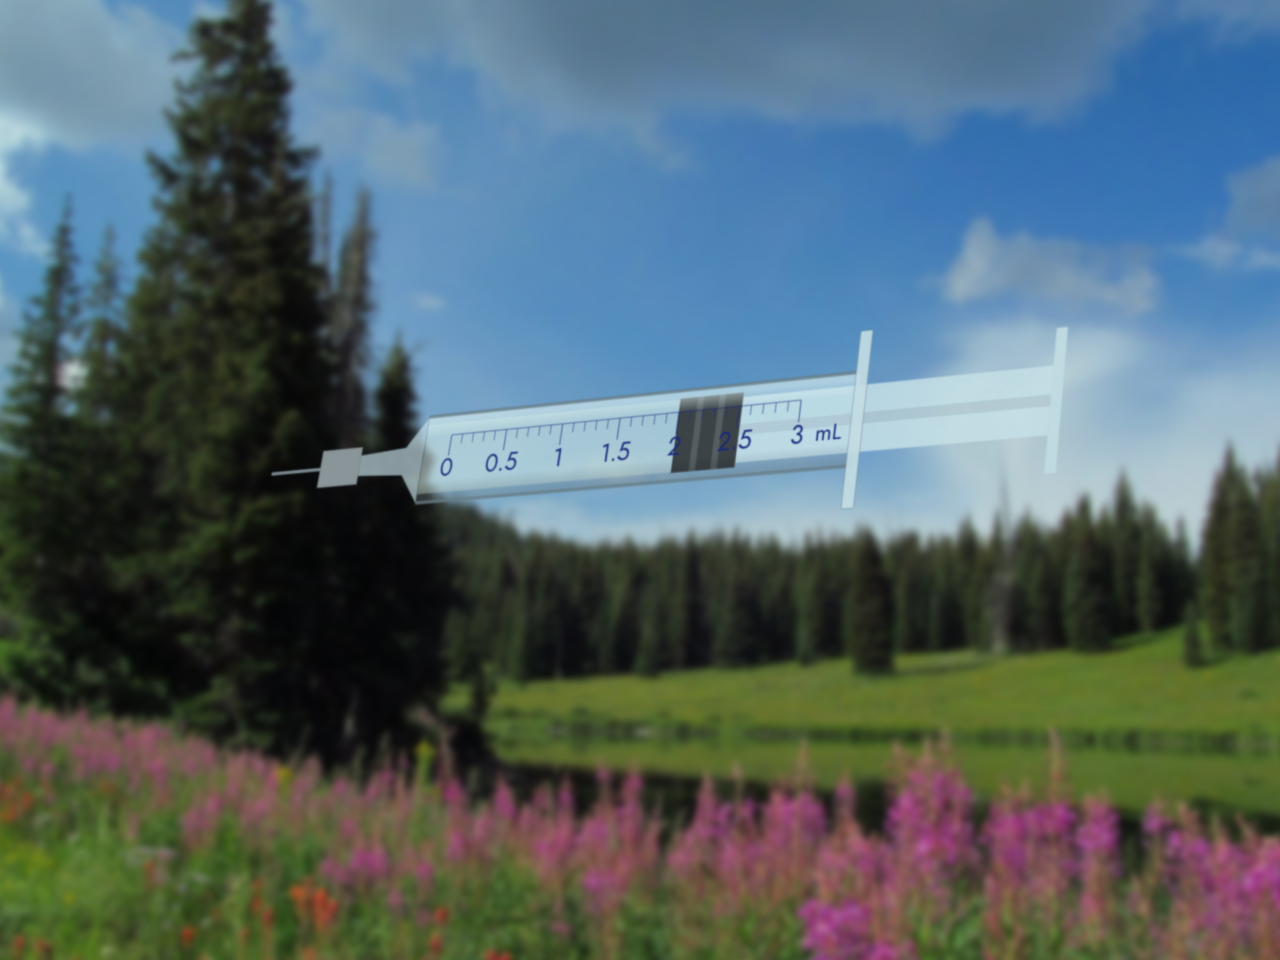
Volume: value=2 unit=mL
